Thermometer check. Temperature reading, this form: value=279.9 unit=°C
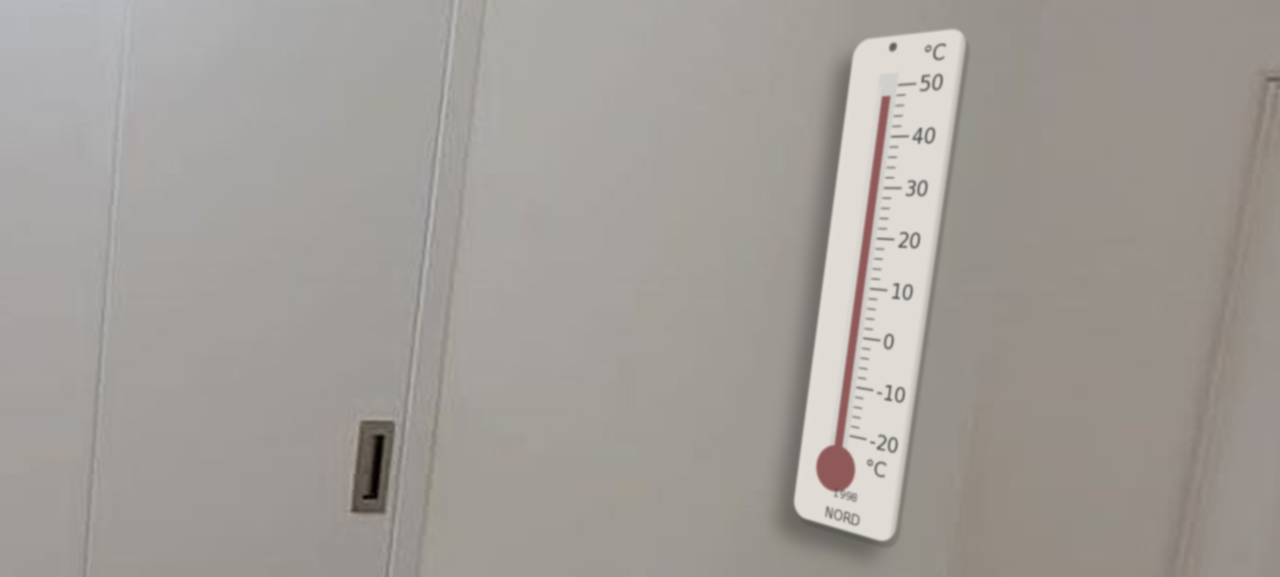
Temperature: value=48 unit=°C
